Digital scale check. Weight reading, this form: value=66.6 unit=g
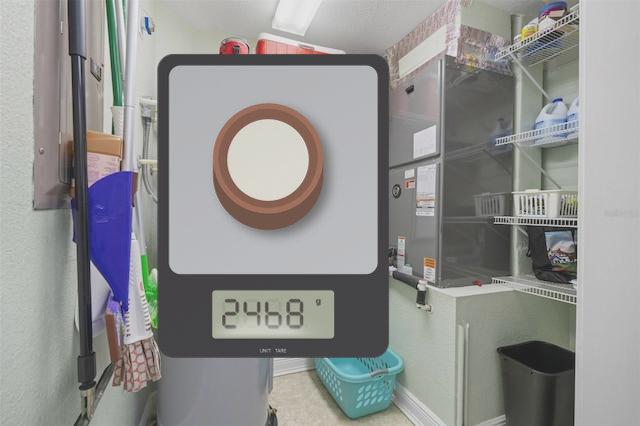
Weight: value=2468 unit=g
